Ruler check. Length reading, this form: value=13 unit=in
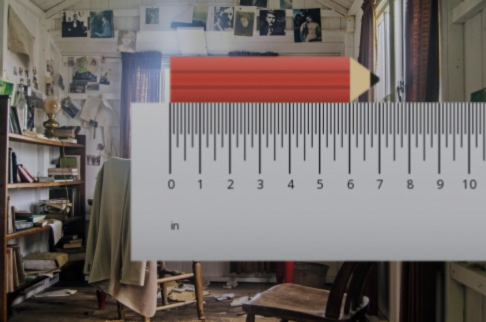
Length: value=7 unit=in
